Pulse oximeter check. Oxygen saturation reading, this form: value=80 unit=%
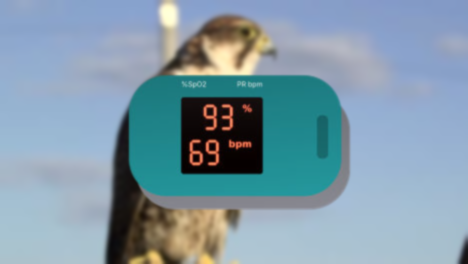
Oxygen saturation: value=93 unit=%
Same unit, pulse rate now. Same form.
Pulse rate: value=69 unit=bpm
